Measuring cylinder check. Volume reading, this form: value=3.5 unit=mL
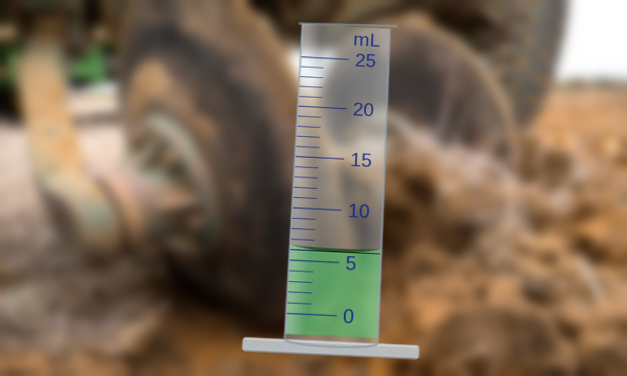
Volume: value=6 unit=mL
